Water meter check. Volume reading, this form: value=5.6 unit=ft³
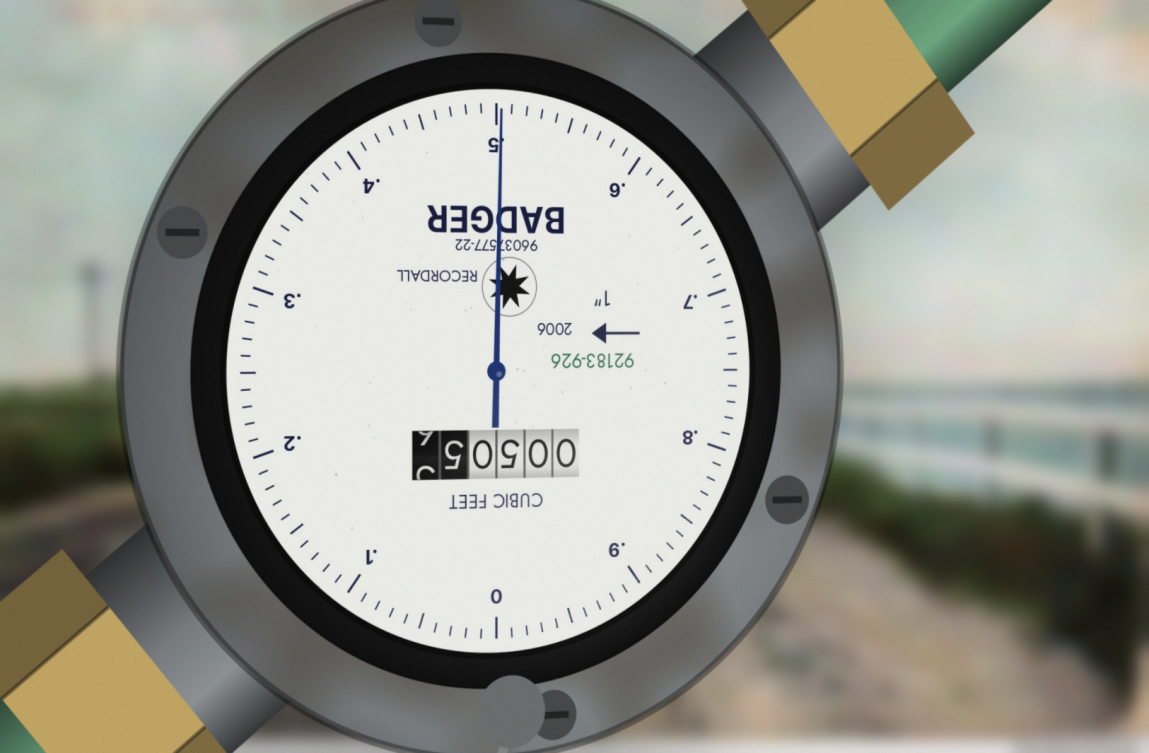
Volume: value=5055.50 unit=ft³
